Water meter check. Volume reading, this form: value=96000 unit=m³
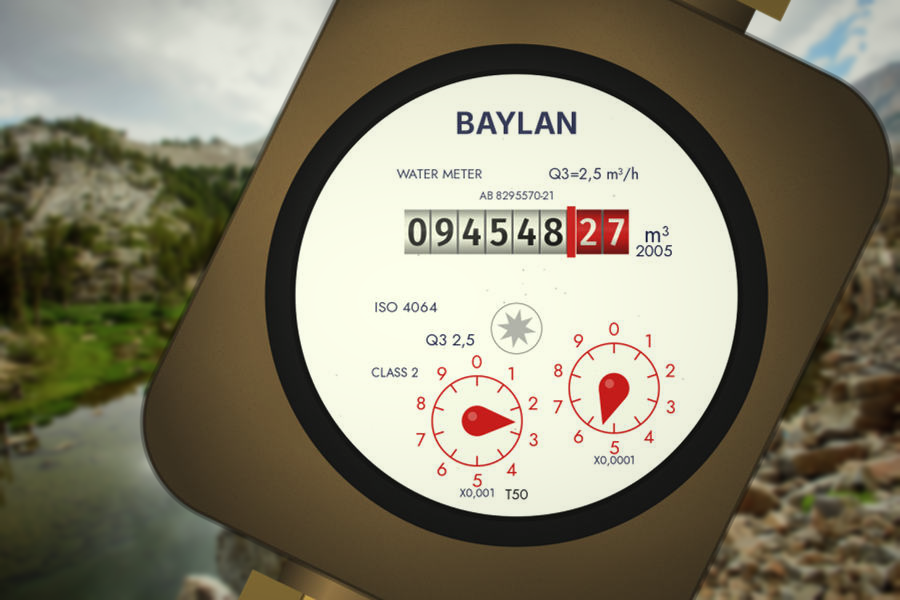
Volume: value=94548.2725 unit=m³
